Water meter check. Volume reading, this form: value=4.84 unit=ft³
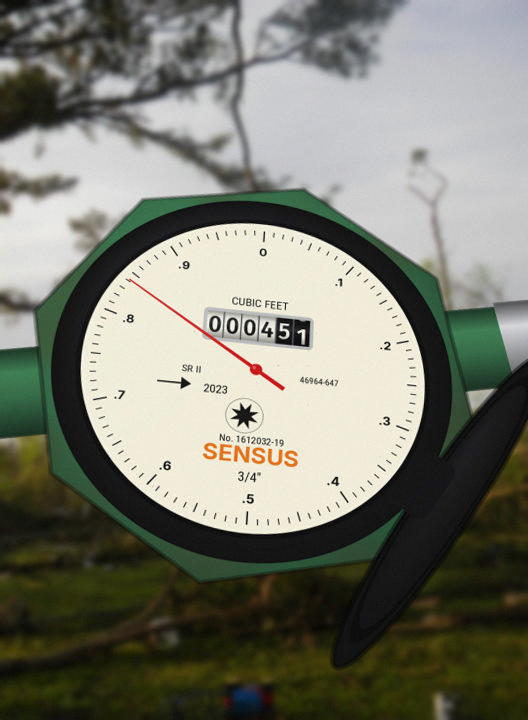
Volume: value=450.84 unit=ft³
